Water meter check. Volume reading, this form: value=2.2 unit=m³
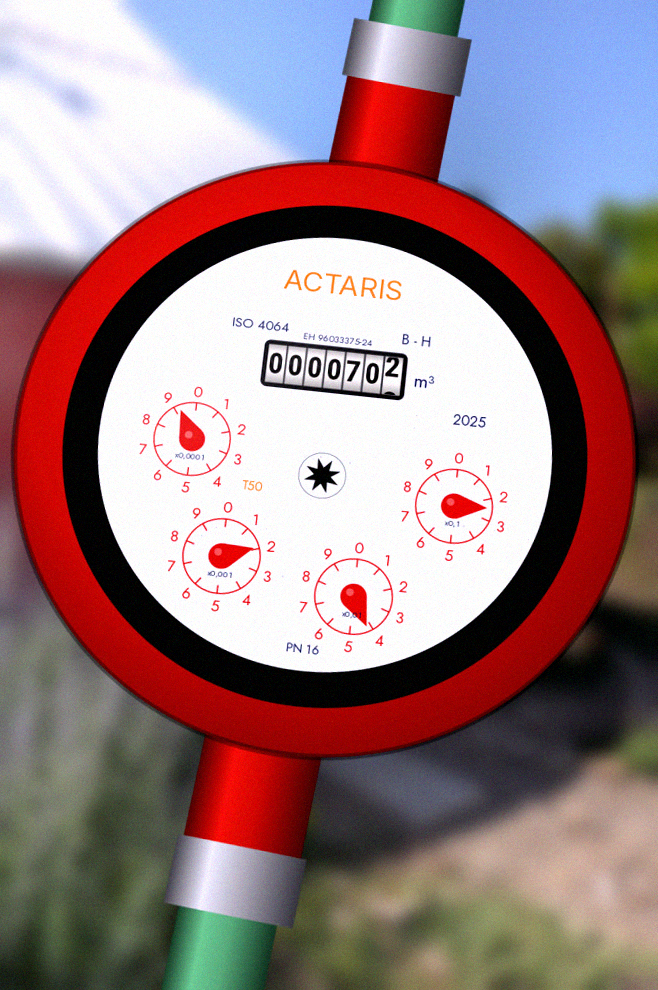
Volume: value=702.2419 unit=m³
